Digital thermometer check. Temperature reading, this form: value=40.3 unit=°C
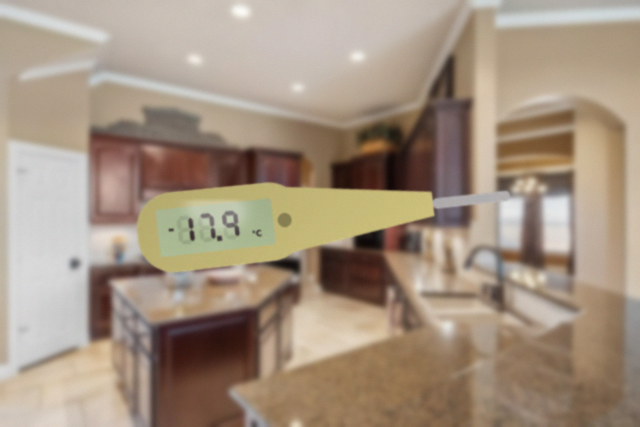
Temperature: value=-17.9 unit=°C
